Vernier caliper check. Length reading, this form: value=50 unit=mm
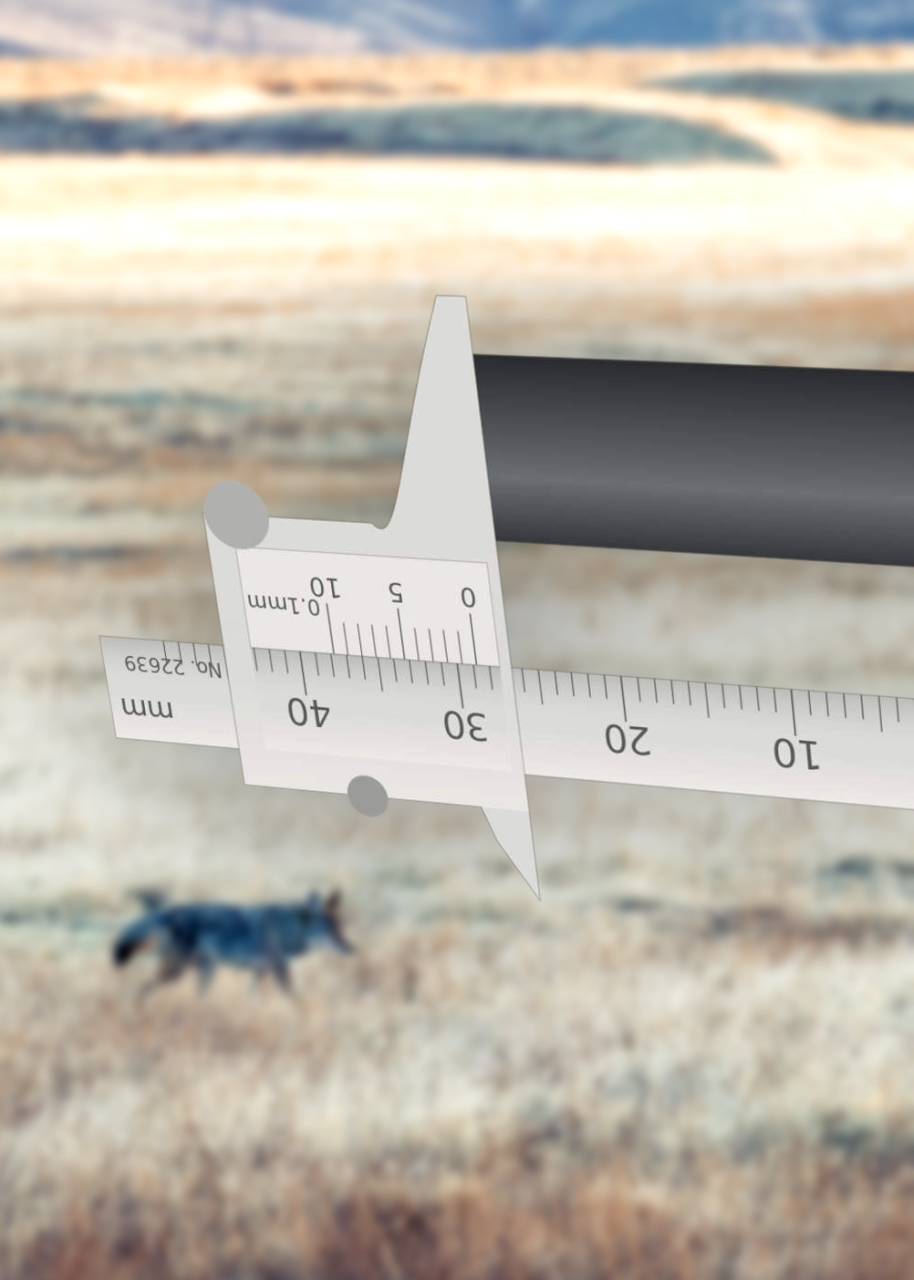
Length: value=28.8 unit=mm
